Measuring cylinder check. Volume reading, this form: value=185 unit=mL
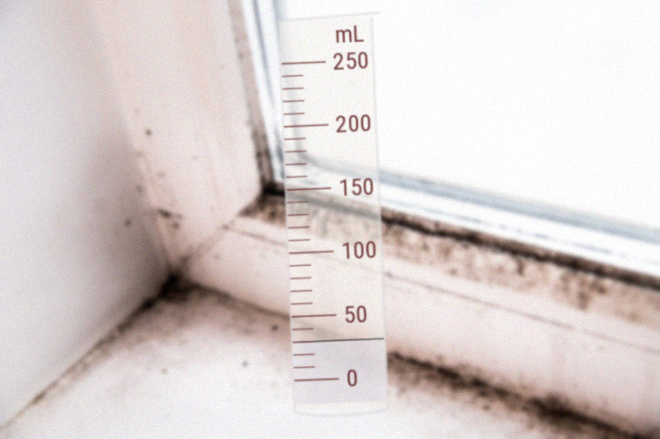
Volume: value=30 unit=mL
